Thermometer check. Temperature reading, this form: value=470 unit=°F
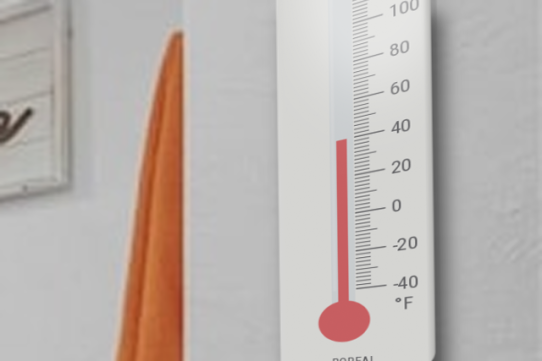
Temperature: value=40 unit=°F
